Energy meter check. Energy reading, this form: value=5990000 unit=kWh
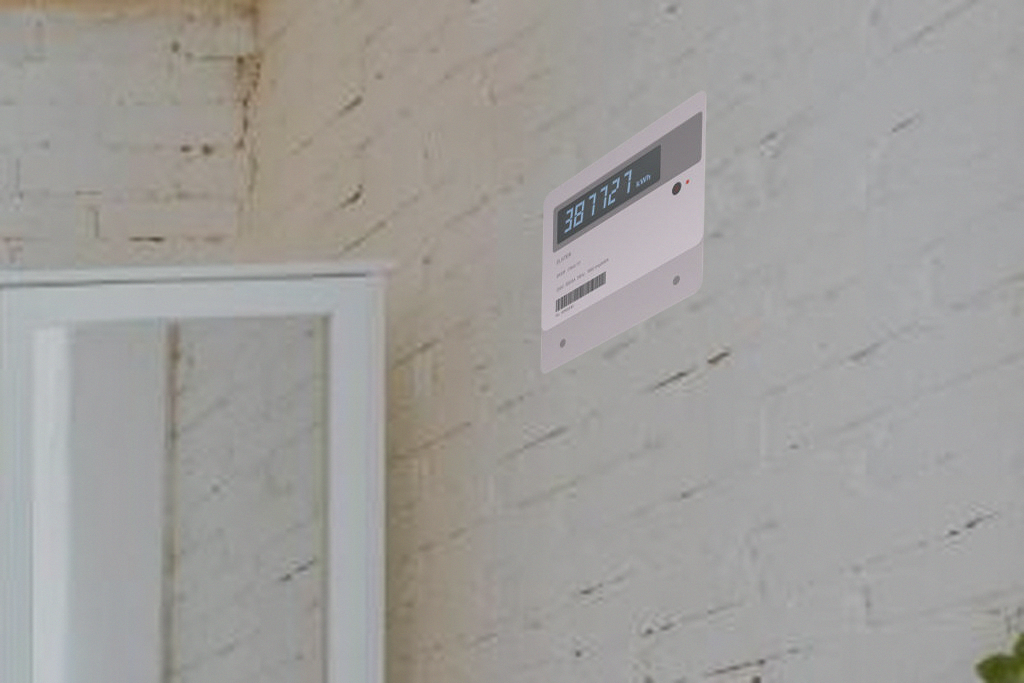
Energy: value=387727 unit=kWh
